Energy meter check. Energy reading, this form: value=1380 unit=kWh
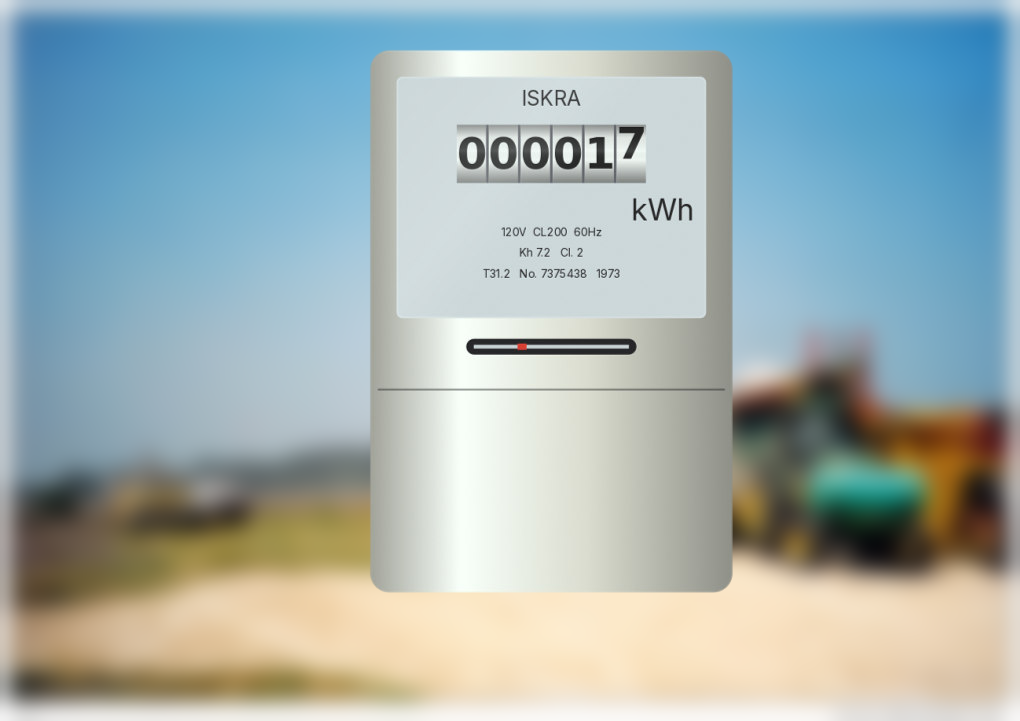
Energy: value=17 unit=kWh
